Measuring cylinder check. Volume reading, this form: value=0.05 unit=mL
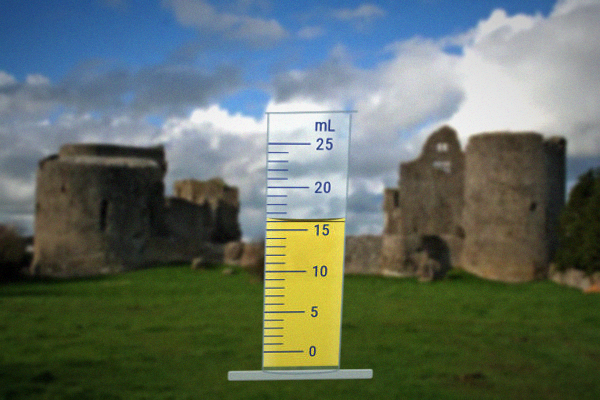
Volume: value=16 unit=mL
